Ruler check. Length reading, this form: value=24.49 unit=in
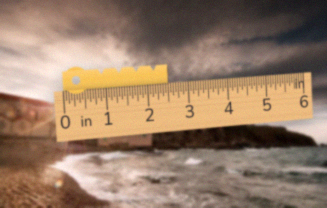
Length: value=2.5 unit=in
